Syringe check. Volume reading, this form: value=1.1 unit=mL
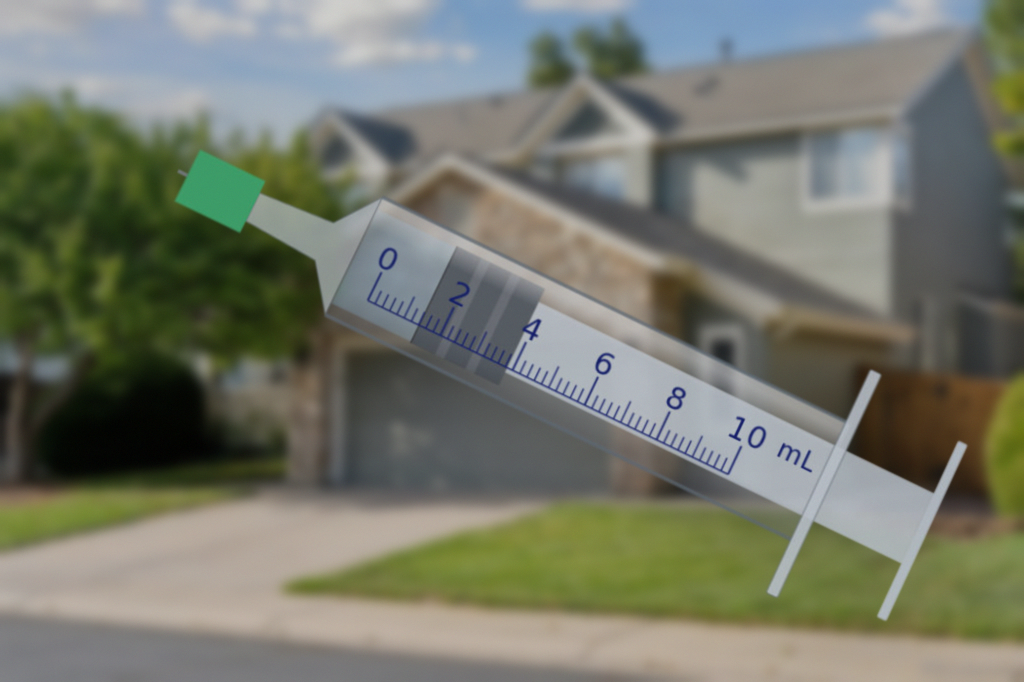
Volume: value=1.4 unit=mL
